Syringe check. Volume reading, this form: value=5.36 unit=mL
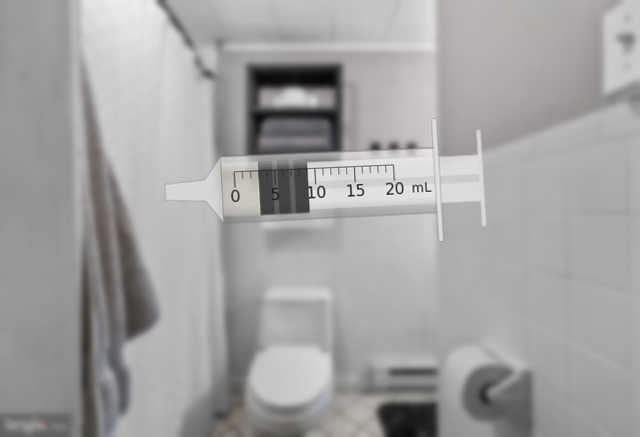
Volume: value=3 unit=mL
